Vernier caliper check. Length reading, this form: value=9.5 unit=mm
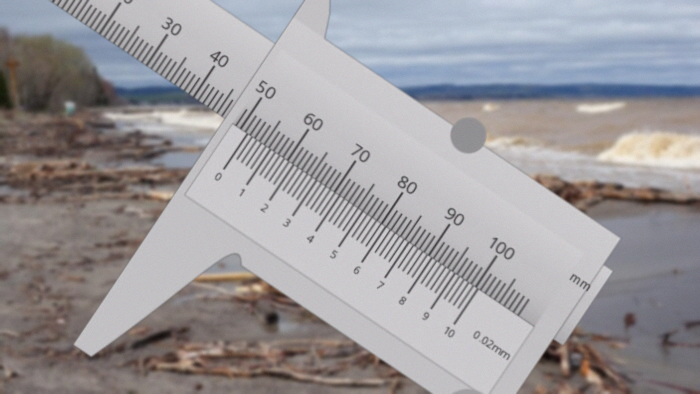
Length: value=51.5 unit=mm
